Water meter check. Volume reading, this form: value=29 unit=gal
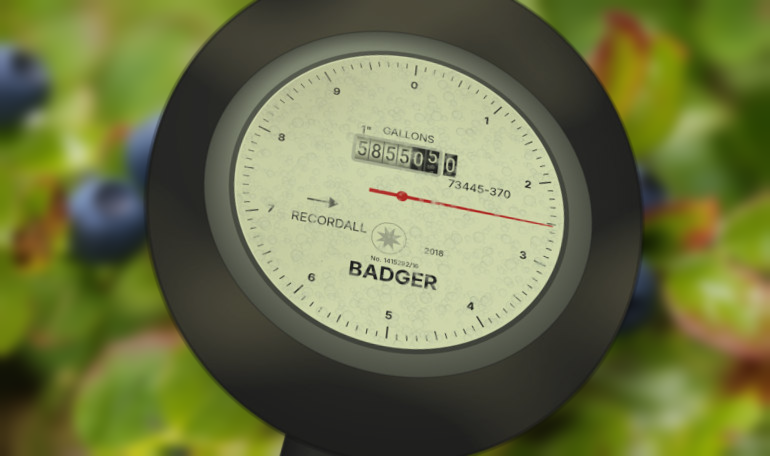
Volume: value=5855052.5 unit=gal
